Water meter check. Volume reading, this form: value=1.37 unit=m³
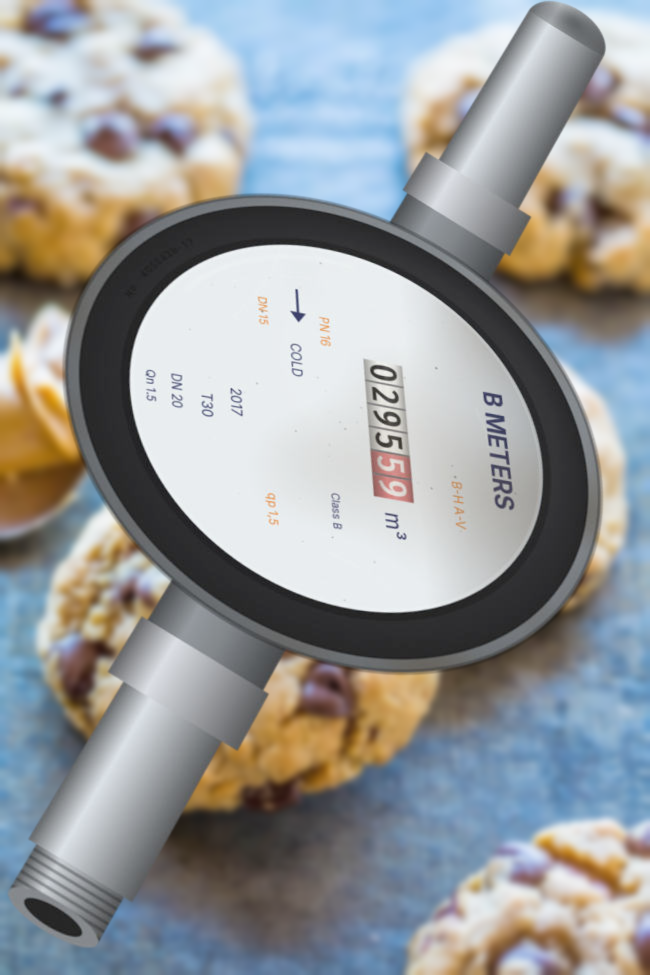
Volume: value=295.59 unit=m³
